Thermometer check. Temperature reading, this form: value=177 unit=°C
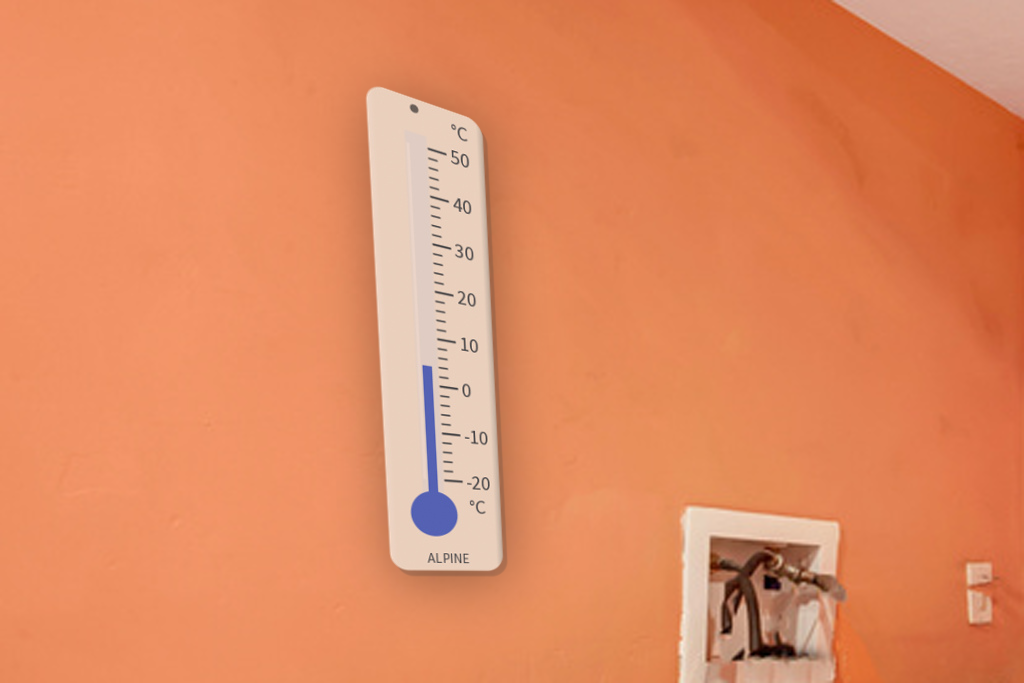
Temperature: value=4 unit=°C
